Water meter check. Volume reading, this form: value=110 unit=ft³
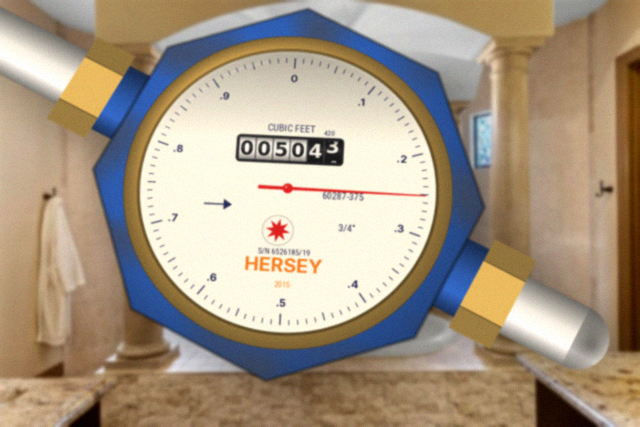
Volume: value=5043.25 unit=ft³
